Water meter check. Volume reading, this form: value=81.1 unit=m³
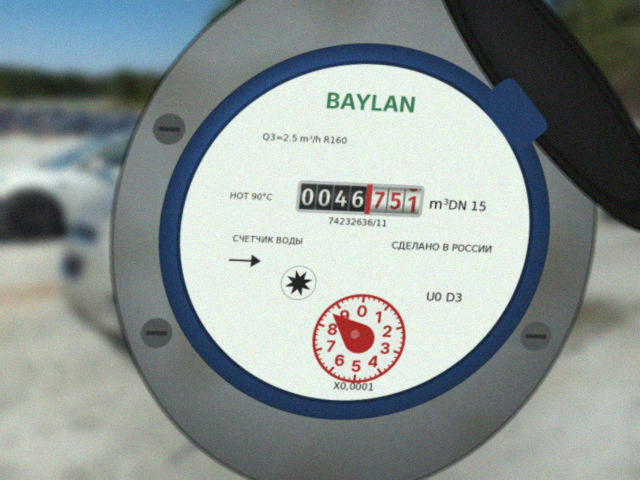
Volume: value=46.7508 unit=m³
